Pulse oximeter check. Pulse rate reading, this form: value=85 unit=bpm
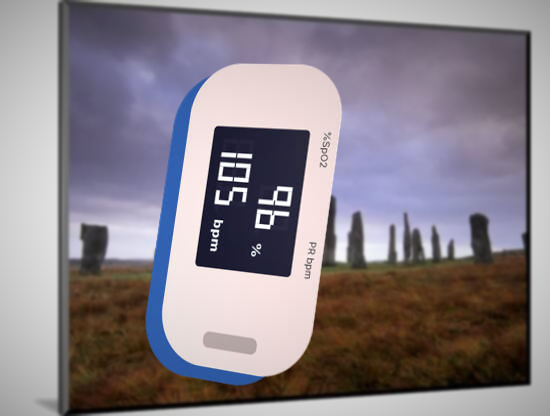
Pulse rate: value=105 unit=bpm
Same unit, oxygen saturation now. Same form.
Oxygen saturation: value=96 unit=%
